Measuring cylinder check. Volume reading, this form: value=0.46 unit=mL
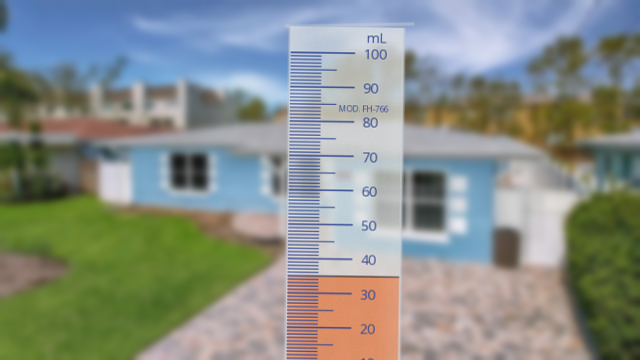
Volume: value=35 unit=mL
